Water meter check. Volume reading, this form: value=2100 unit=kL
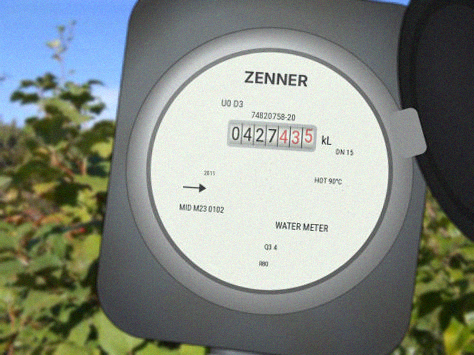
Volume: value=427.435 unit=kL
